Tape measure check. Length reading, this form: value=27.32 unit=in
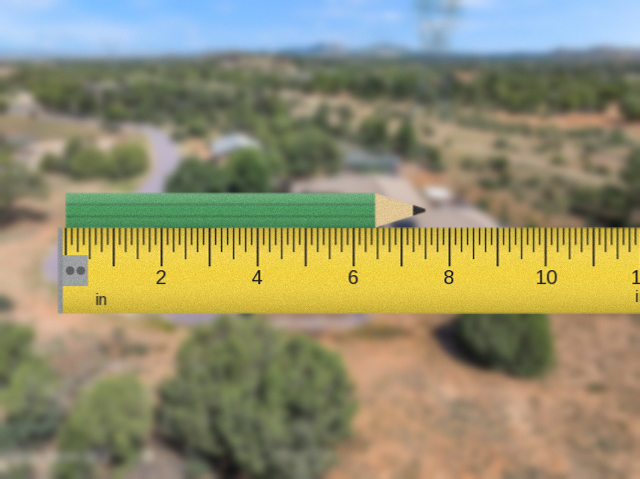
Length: value=7.5 unit=in
